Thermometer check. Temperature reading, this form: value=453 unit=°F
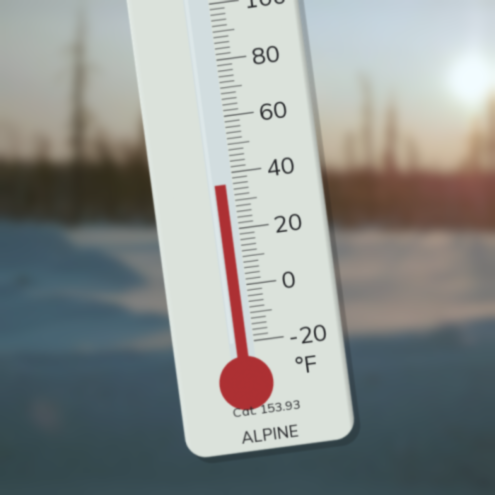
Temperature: value=36 unit=°F
